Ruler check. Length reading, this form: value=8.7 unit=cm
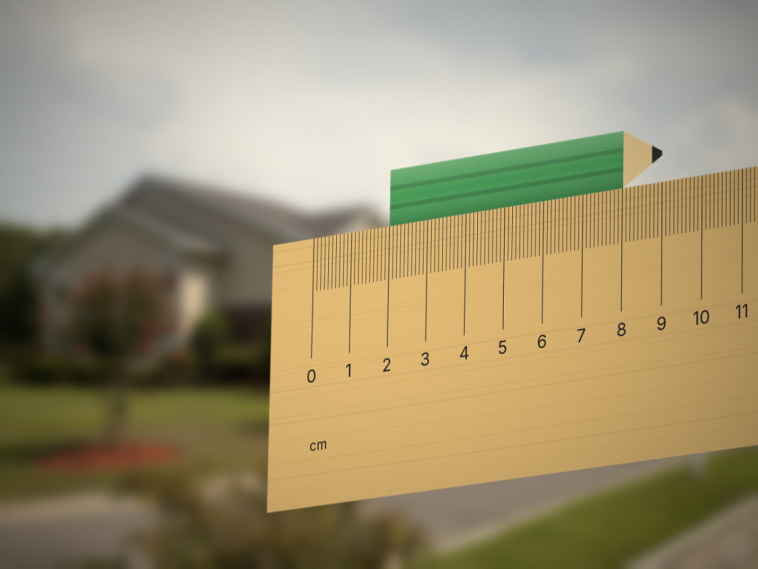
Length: value=7 unit=cm
